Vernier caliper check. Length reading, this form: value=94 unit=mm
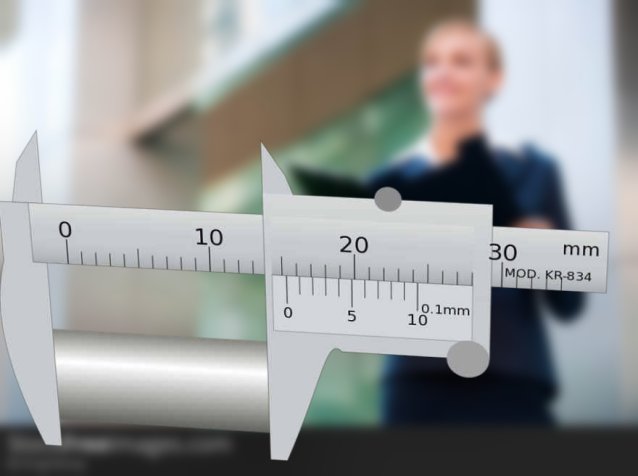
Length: value=15.3 unit=mm
